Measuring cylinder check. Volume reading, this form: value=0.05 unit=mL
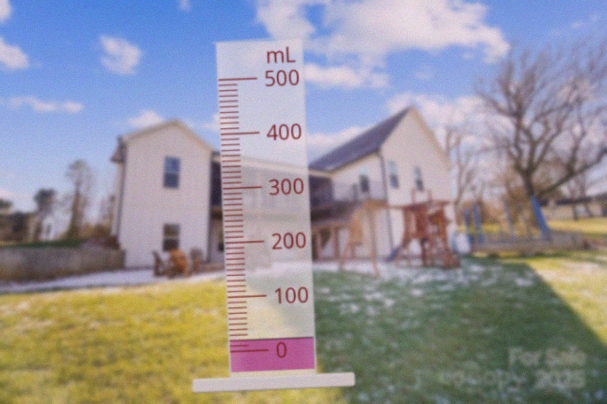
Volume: value=20 unit=mL
